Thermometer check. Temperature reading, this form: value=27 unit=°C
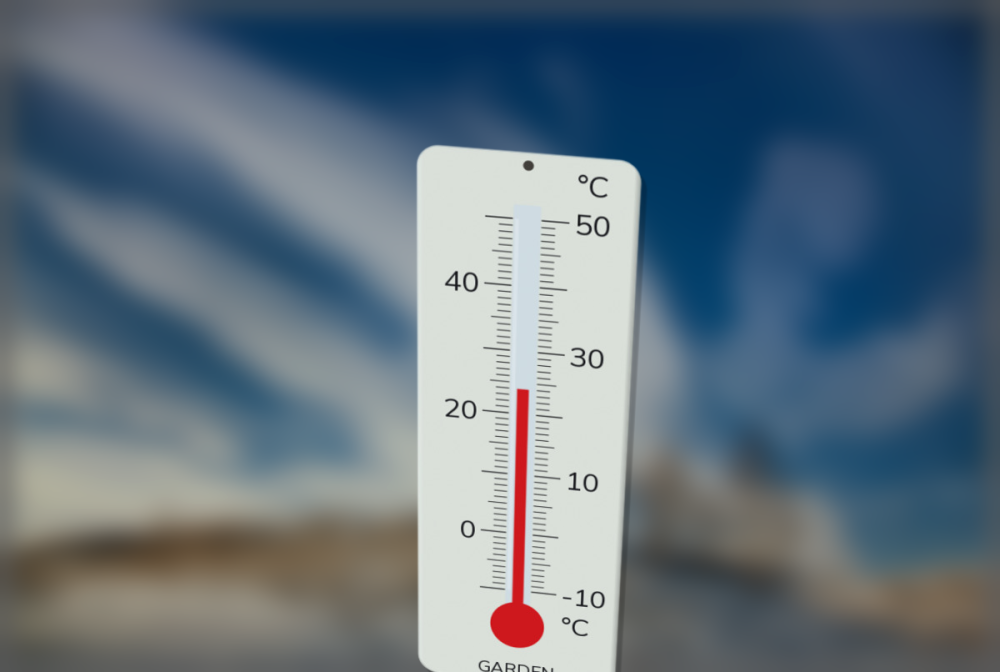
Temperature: value=24 unit=°C
